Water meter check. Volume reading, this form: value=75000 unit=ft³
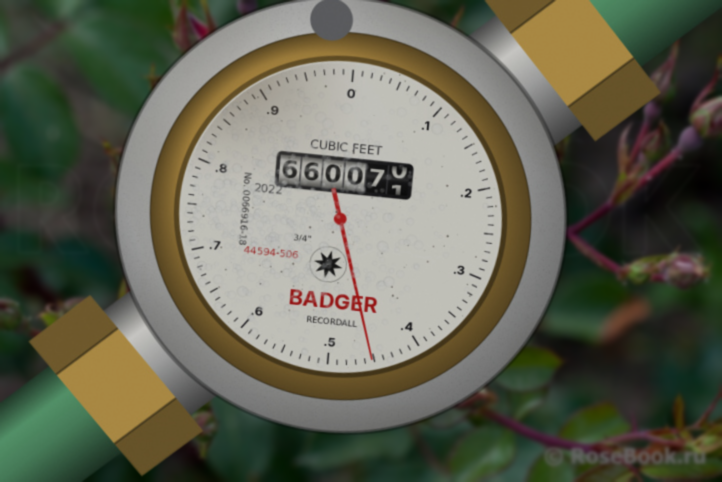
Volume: value=660070.45 unit=ft³
